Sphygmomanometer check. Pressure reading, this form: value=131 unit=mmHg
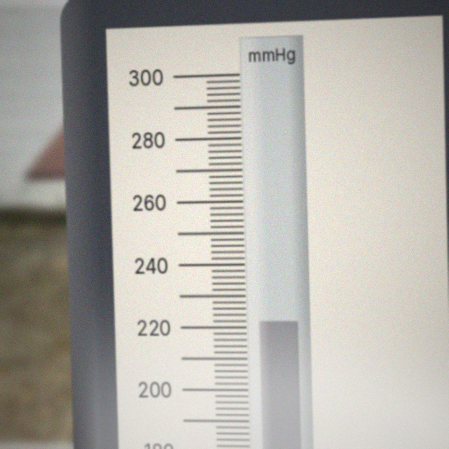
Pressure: value=222 unit=mmHg
